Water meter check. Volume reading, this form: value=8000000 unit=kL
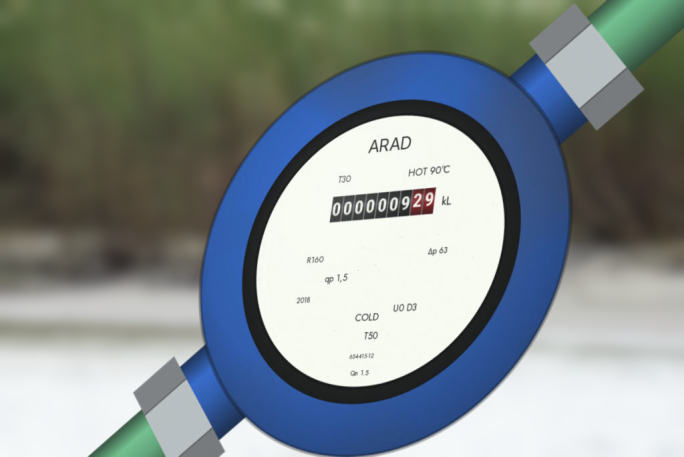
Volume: value=9.29 unit=kL
